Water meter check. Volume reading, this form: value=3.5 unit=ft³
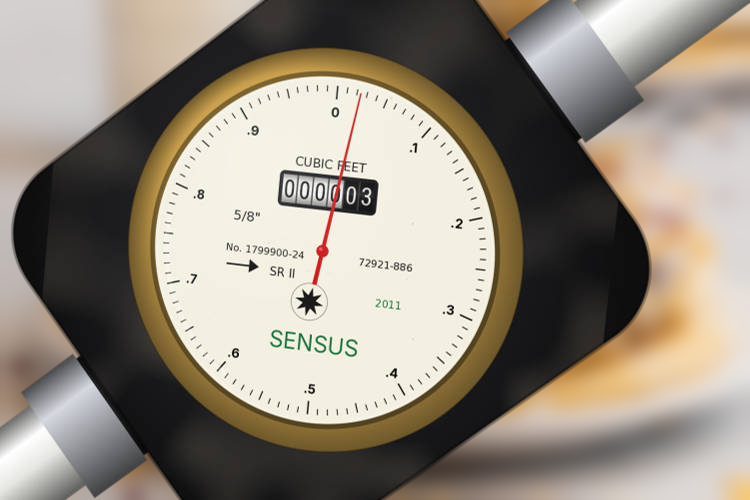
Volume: value=3.02 unit=ft³
